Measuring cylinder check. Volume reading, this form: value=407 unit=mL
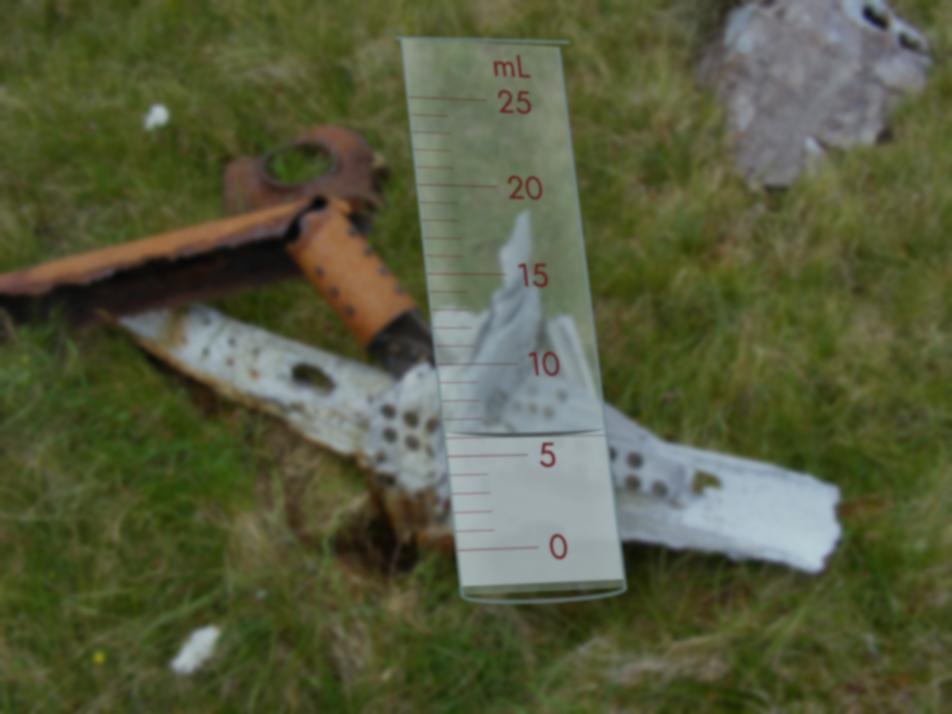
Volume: value=6 unit=mL
